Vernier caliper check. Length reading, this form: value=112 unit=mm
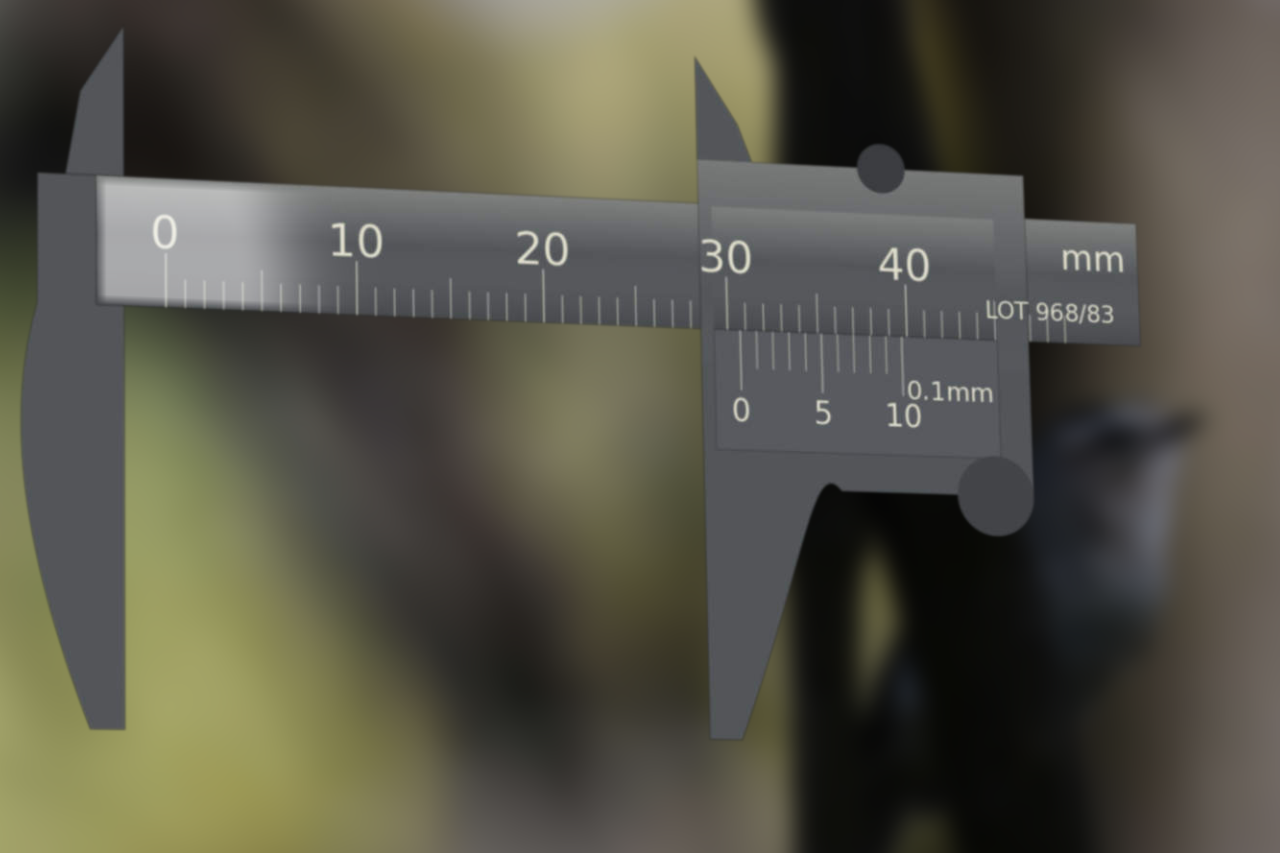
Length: value=30.7 unit=mm
